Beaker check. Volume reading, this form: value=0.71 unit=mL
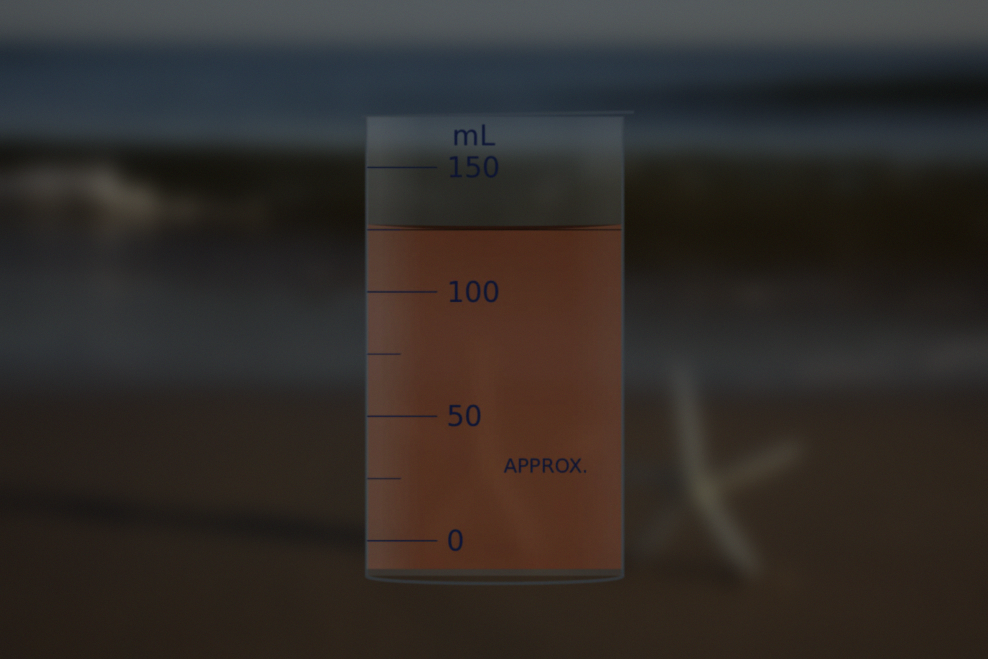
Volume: value=125 unit=mL
